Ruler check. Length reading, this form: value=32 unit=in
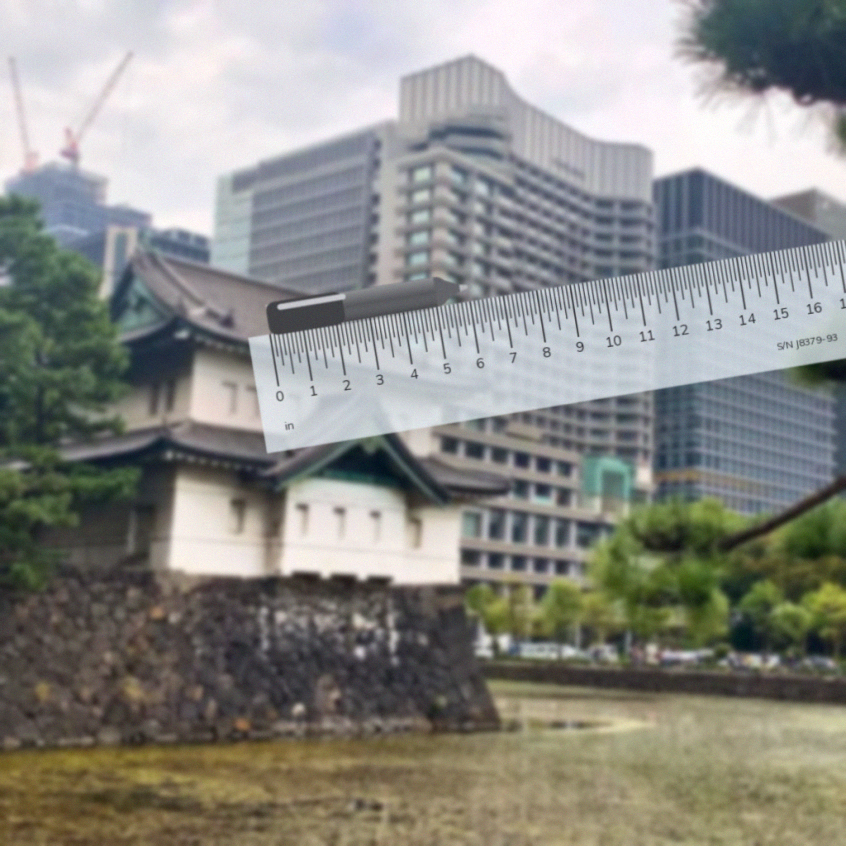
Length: value=6 unit=in
